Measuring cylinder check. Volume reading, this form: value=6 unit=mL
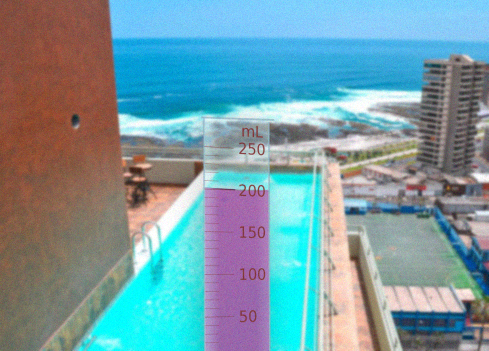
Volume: value=200 unit=mL
